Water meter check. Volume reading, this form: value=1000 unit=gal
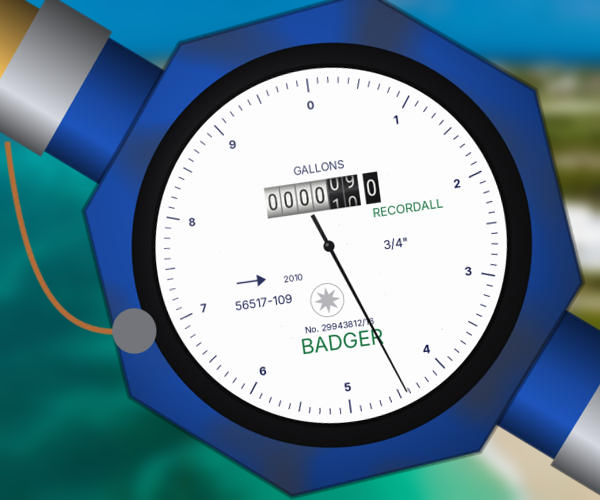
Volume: value=94.4 unit=gal
